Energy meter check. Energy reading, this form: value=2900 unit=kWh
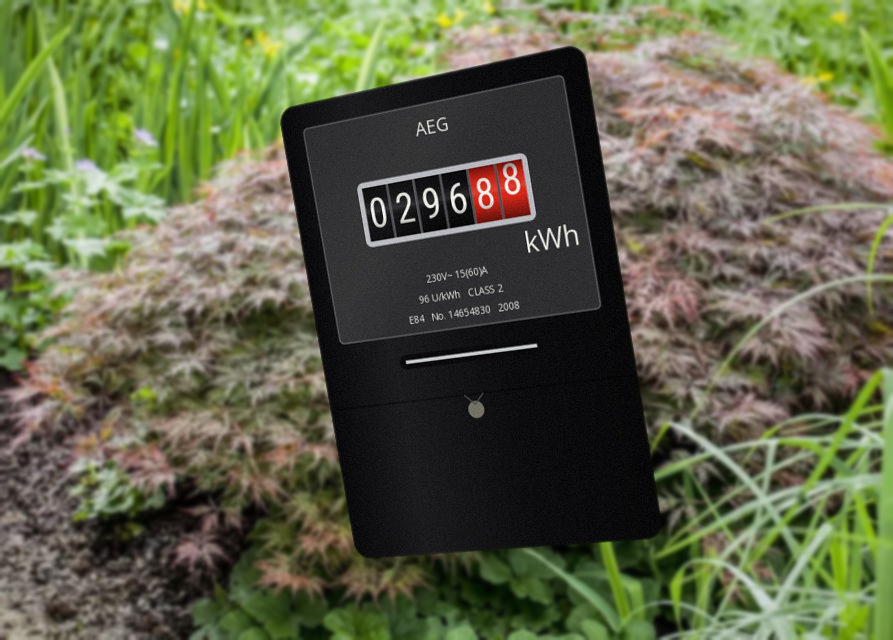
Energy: value=296.88 unit=kWh
